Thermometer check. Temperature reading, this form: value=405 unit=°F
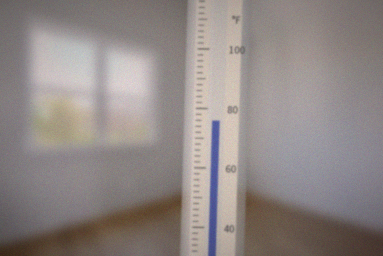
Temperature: value=76 unit=°F
